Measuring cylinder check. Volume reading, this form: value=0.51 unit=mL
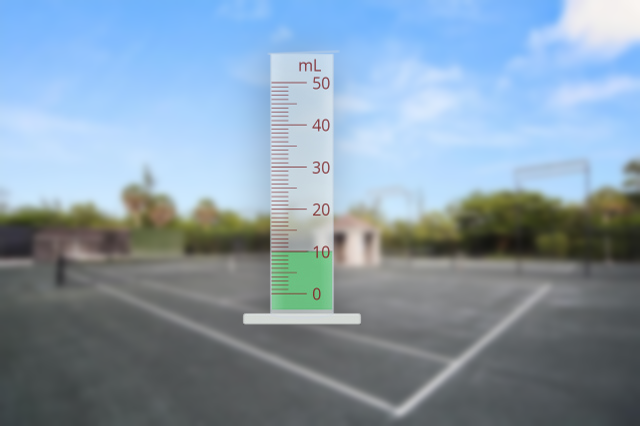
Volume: value=10 unit=mL
